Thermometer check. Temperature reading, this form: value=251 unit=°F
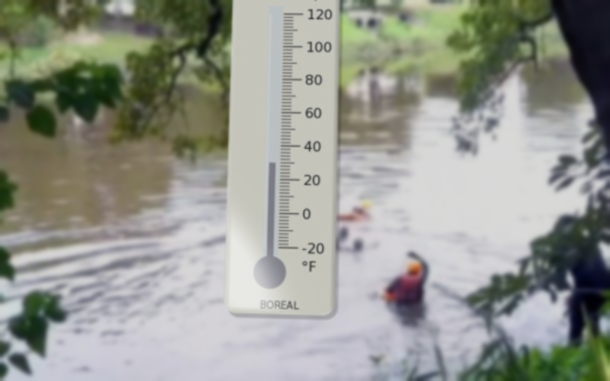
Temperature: value=30 unit=°F
